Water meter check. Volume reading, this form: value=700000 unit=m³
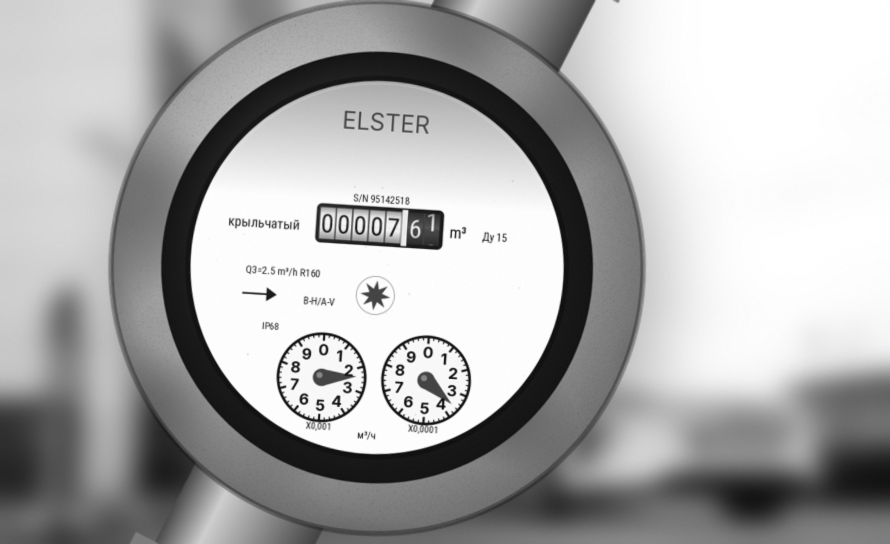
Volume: value=7.6123 unit=m³
